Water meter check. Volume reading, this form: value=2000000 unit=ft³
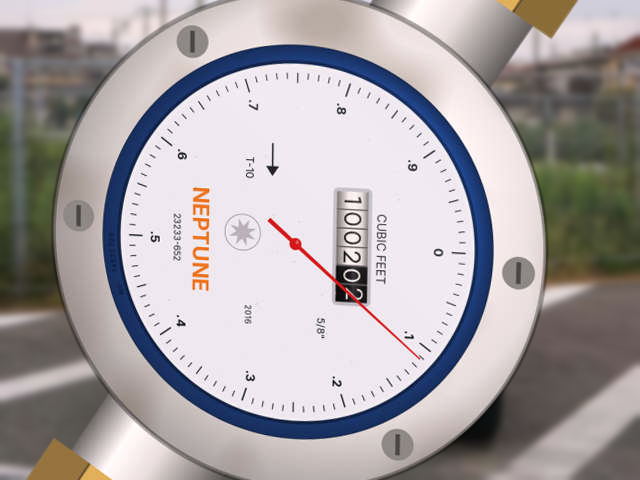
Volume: value=100202.11 unit=ft³
